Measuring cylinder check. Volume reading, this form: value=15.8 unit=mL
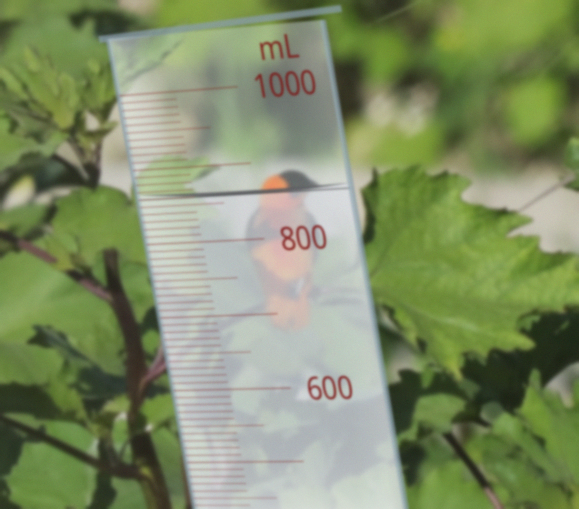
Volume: value=860 unit=mL
